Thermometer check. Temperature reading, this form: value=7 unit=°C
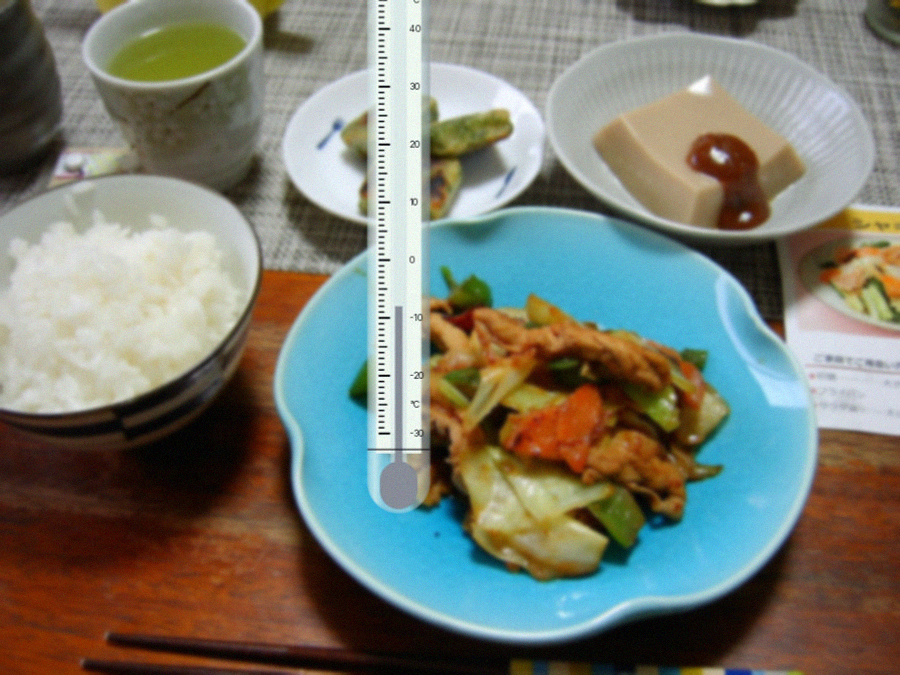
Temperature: value=-8 unit=°C
